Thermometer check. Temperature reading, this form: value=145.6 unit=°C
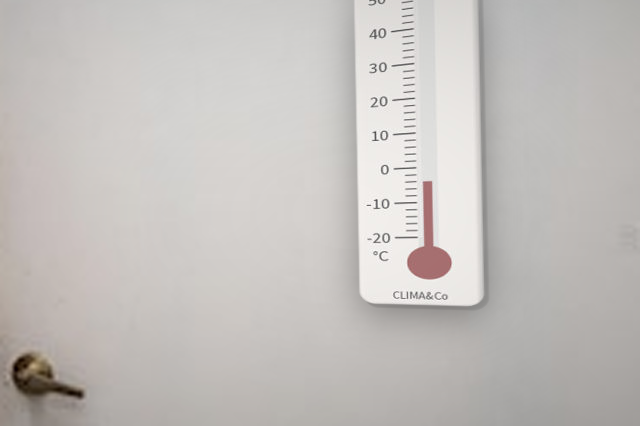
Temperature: value=-4 unit=°C
